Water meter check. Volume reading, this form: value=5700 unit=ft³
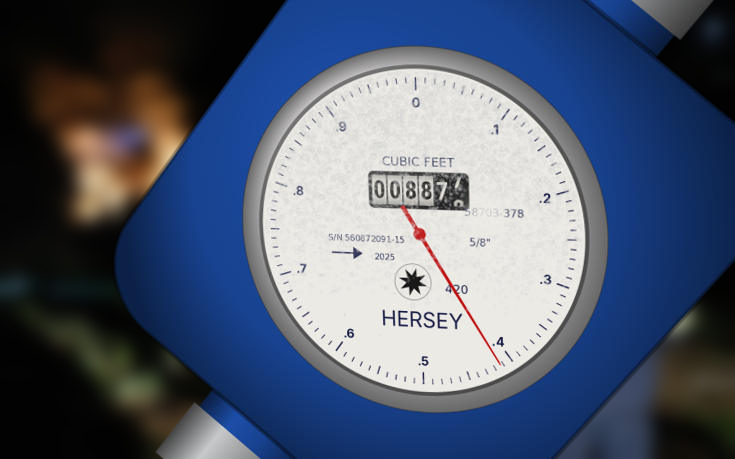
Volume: value=8877.41 unit=ft³
